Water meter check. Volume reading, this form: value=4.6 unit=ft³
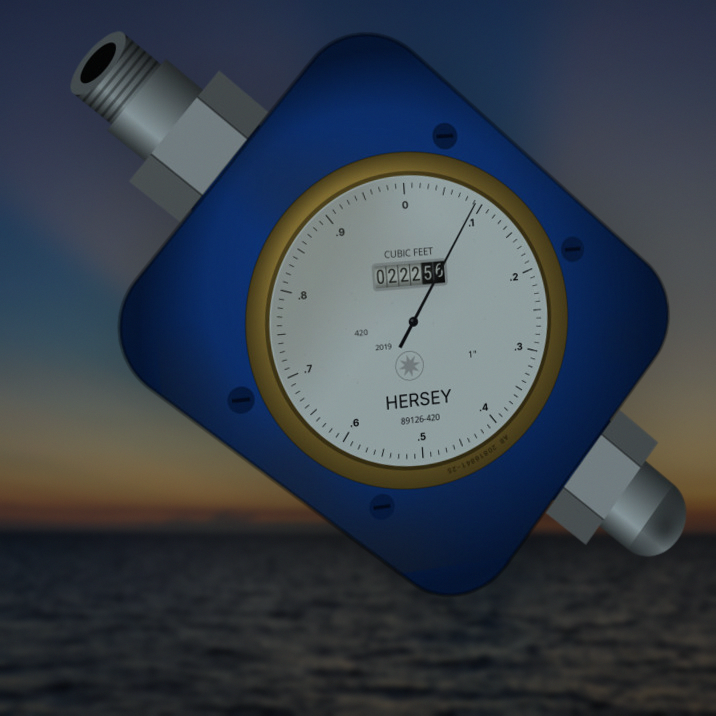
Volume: value=22256.09 unit=ft³
